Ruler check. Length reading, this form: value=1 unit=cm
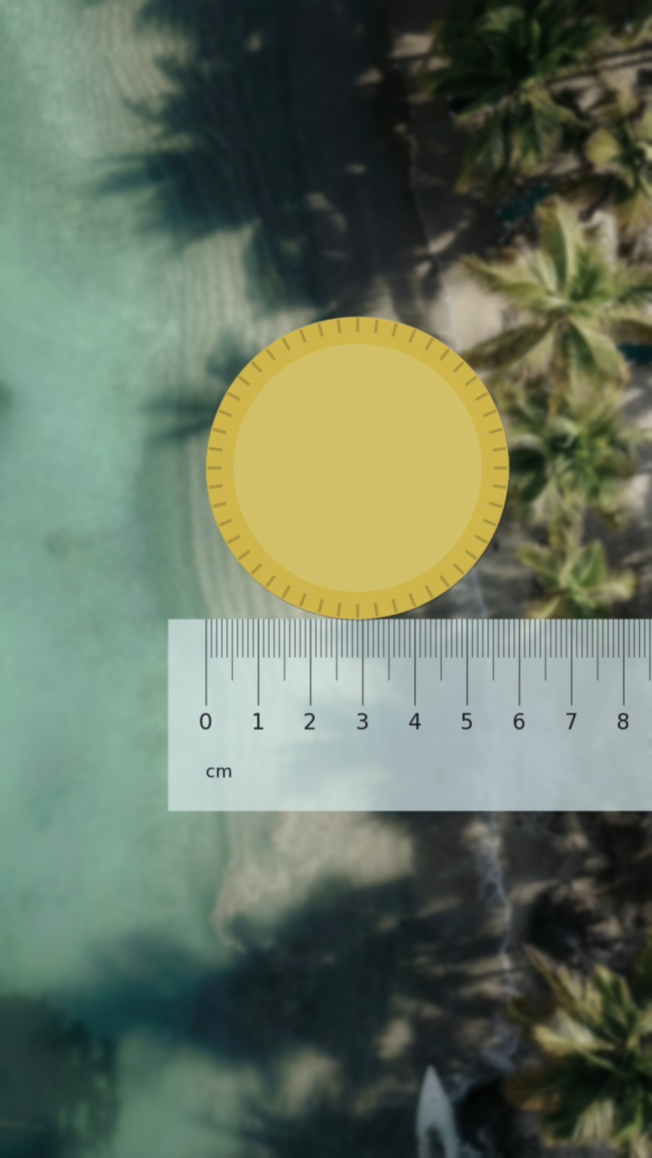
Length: value=5.8 unit=cm
